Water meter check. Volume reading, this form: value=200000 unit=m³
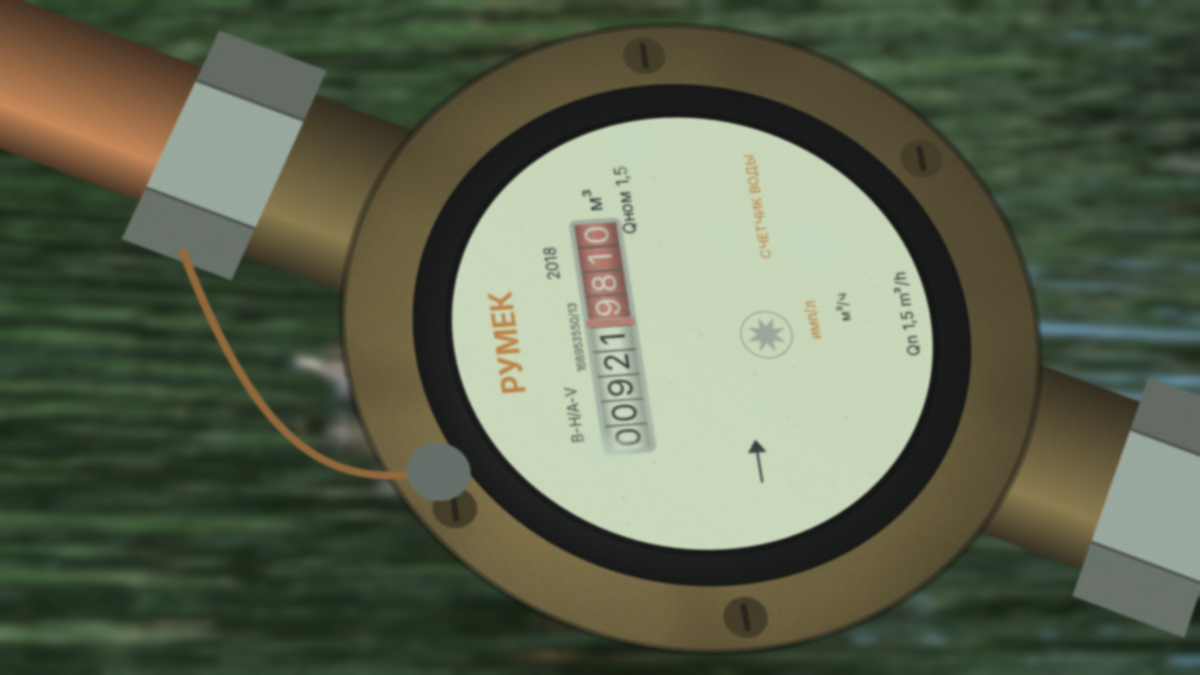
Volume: value=921.9810 unit=m³
